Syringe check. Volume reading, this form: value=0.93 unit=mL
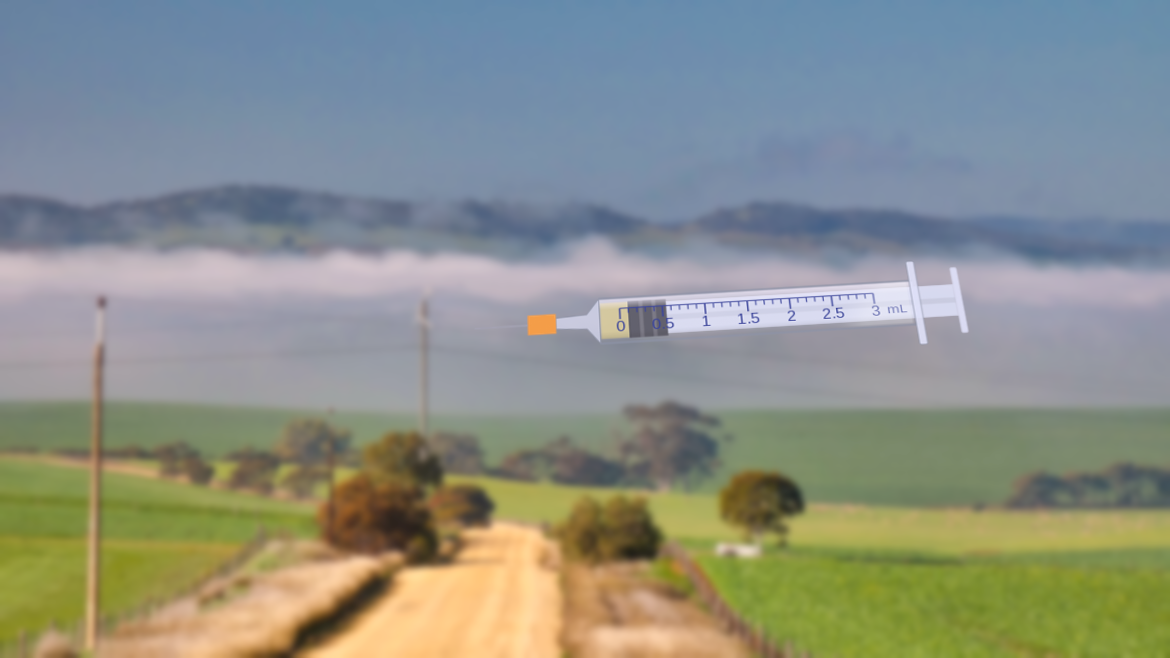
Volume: value=0.1 unit=mL
